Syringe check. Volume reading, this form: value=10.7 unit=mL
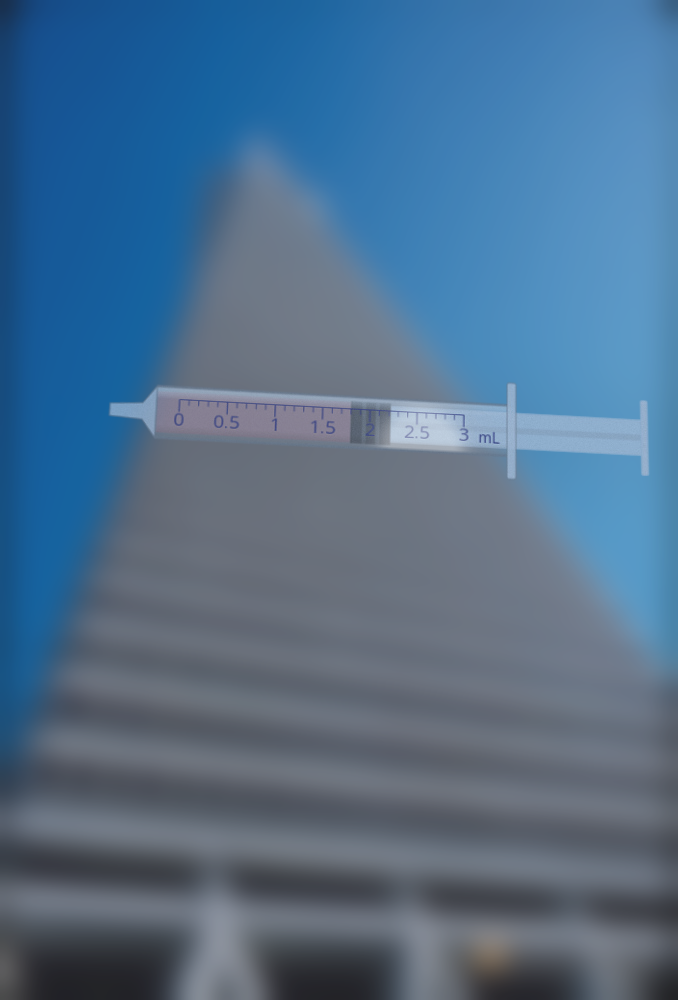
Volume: value=1.8 unit=mL
